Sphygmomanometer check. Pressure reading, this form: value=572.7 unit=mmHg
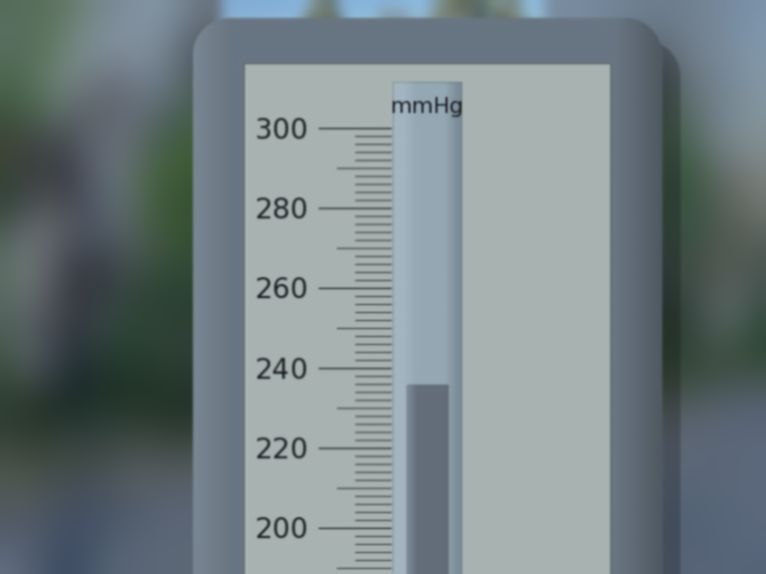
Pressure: value=236 unit=mmHg
